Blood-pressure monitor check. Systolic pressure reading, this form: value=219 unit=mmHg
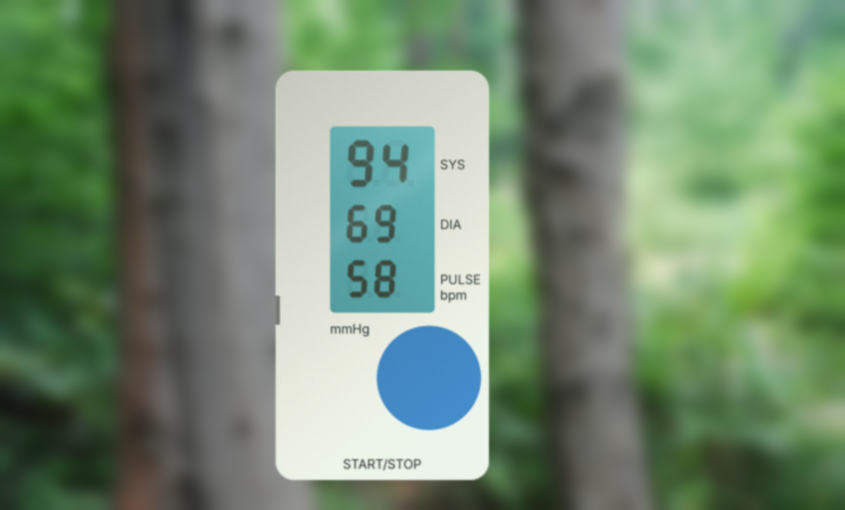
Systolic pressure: value=94 unit=mmHg
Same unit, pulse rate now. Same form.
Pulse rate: value=58 unit=bpm
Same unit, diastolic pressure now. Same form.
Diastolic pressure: value=69 unit=mmHg
